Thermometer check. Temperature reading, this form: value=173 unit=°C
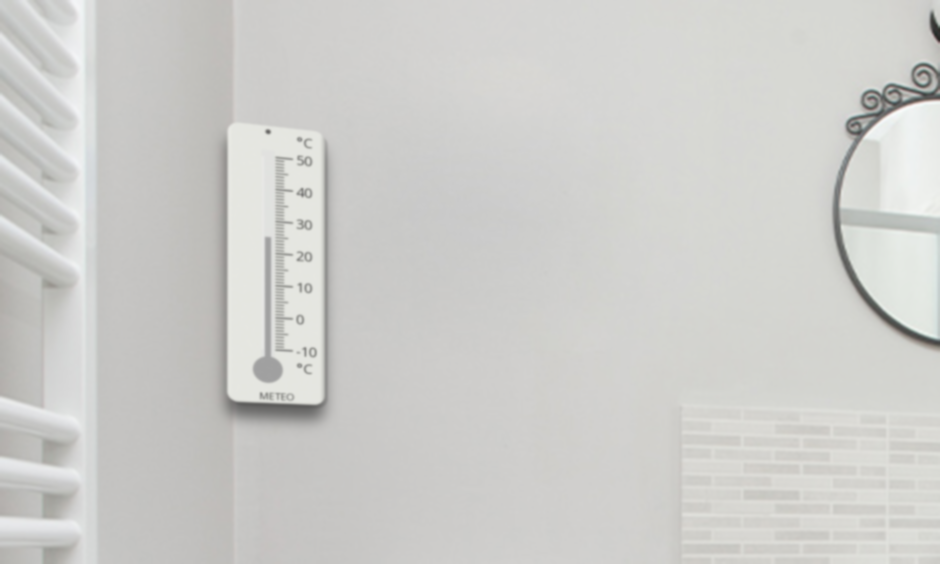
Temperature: value=25 unit=°C
